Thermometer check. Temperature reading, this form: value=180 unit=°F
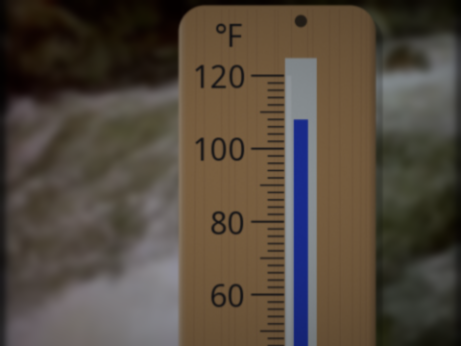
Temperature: value=108 unit=°F
